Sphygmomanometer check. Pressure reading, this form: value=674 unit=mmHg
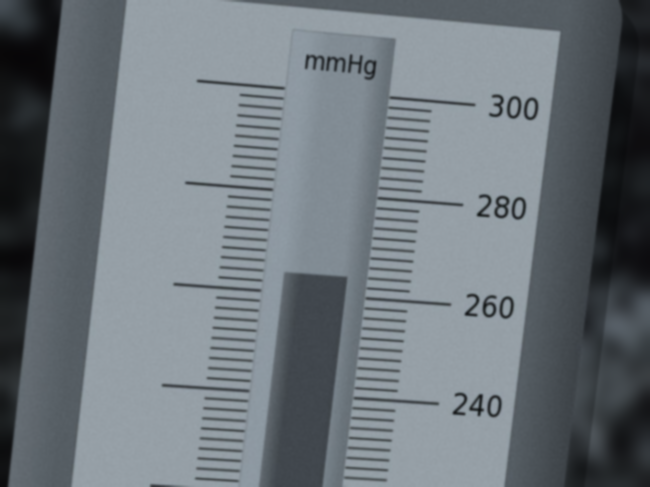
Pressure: value=264 unit=mmHg
